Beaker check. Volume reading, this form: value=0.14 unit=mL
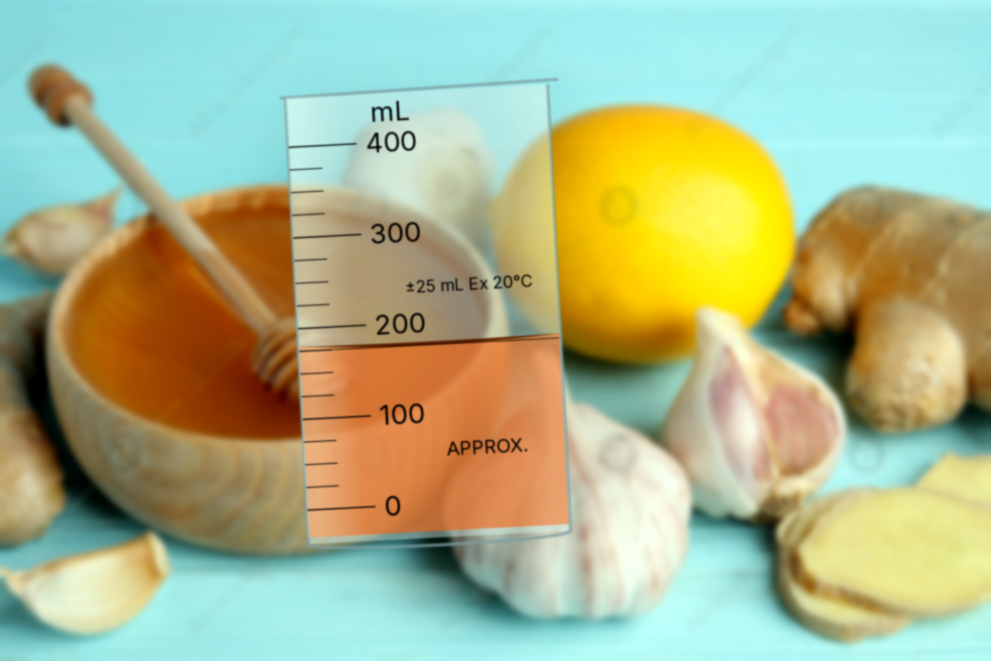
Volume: value=175 unit=mL
